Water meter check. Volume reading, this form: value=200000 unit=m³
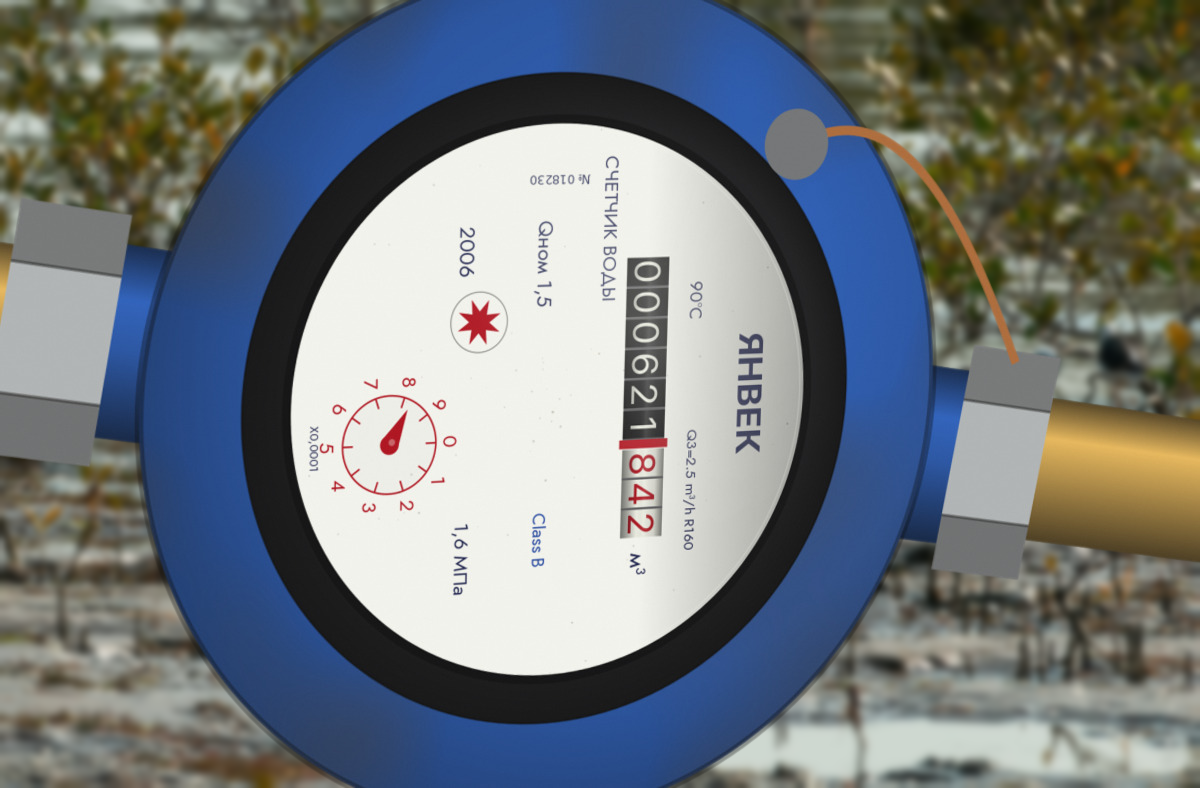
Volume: value=621.8428 unit=m³
